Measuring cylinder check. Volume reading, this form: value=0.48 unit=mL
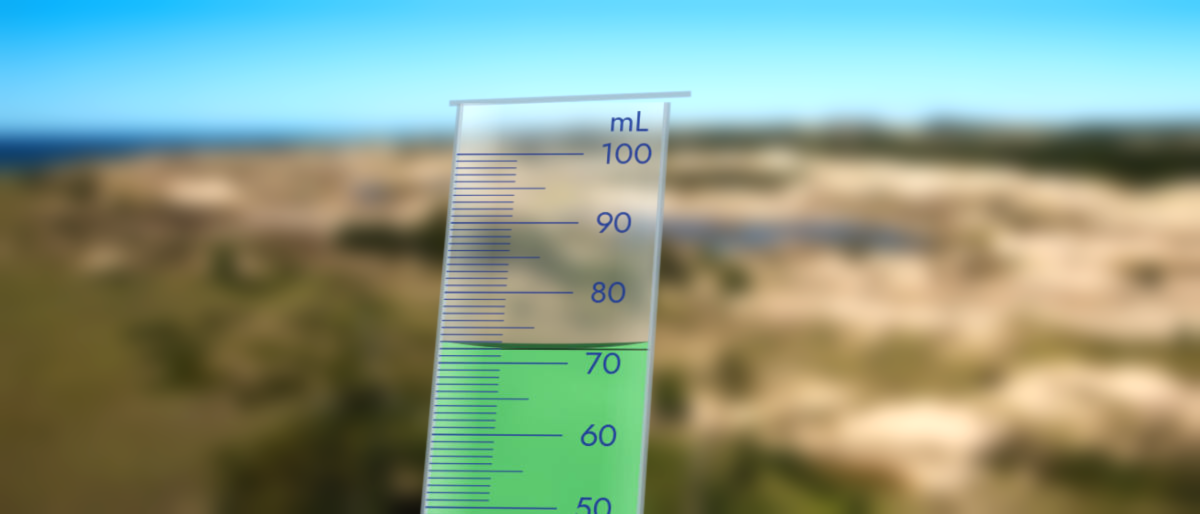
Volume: value=72 unit=mL
